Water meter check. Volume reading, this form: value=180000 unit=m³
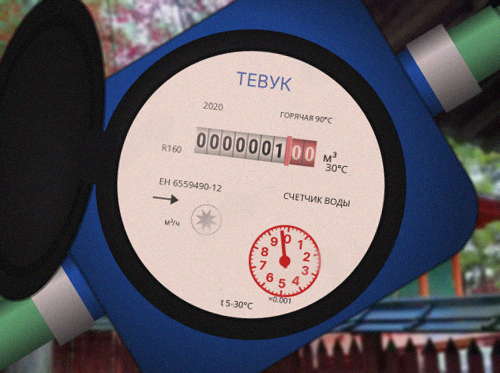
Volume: value=0.999 unit=m³
